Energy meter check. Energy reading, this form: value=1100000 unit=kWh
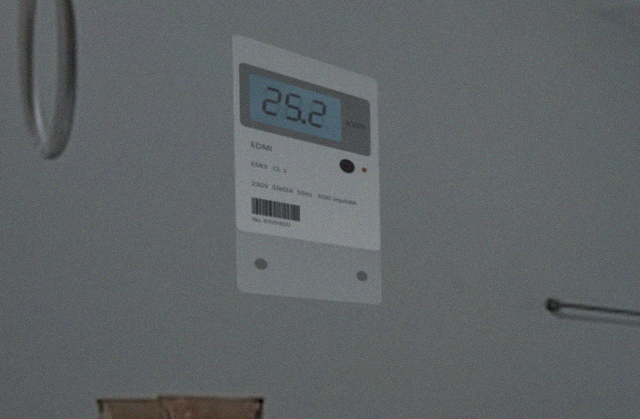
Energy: value=25.2 unit=kWh
